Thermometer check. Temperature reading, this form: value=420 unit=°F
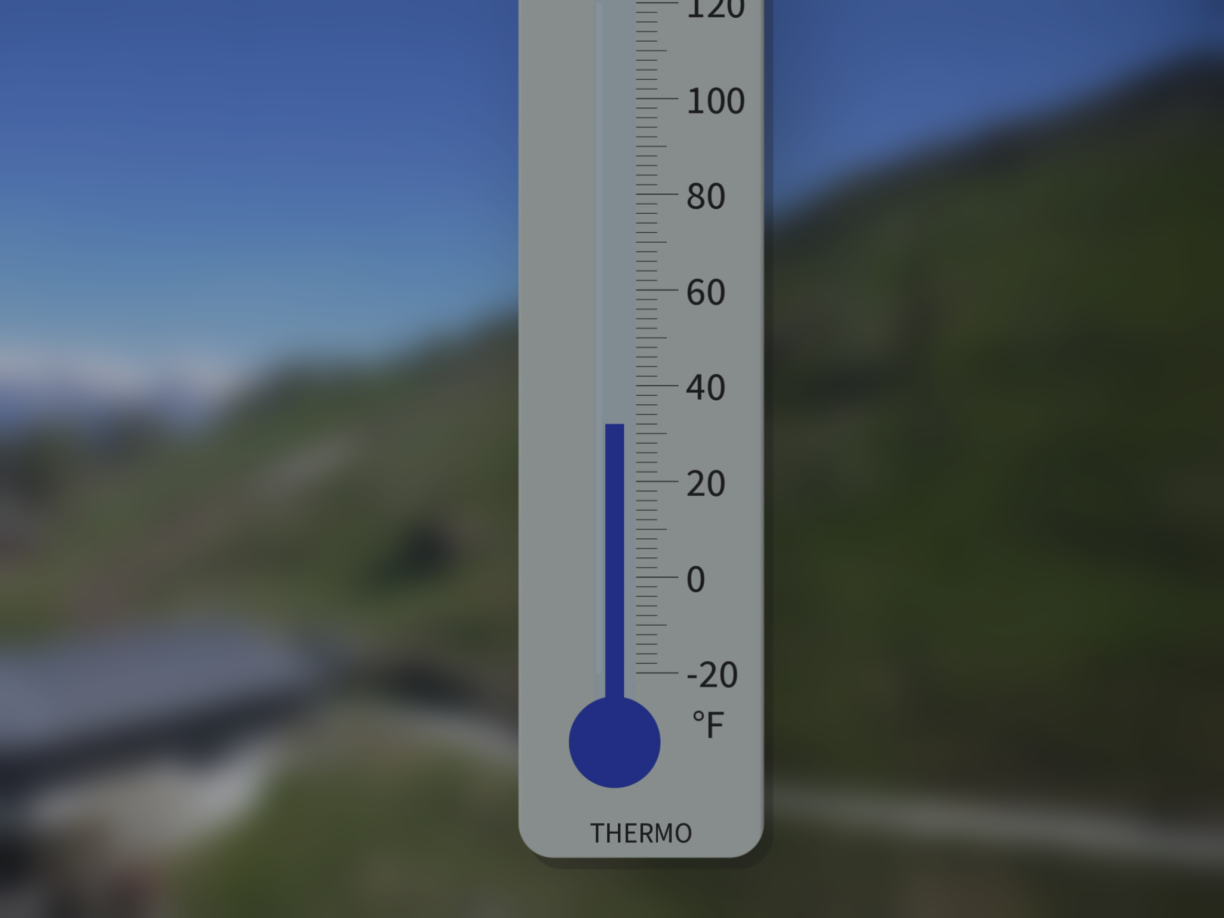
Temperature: value=32 unit=°F
